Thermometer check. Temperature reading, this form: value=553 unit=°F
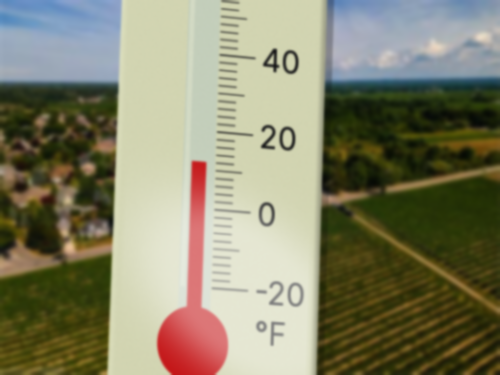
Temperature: value=12 unit=°F
